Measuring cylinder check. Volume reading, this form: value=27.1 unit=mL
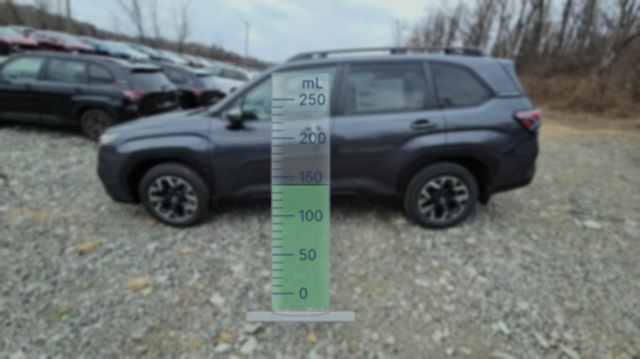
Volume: value=140 unit=mL
